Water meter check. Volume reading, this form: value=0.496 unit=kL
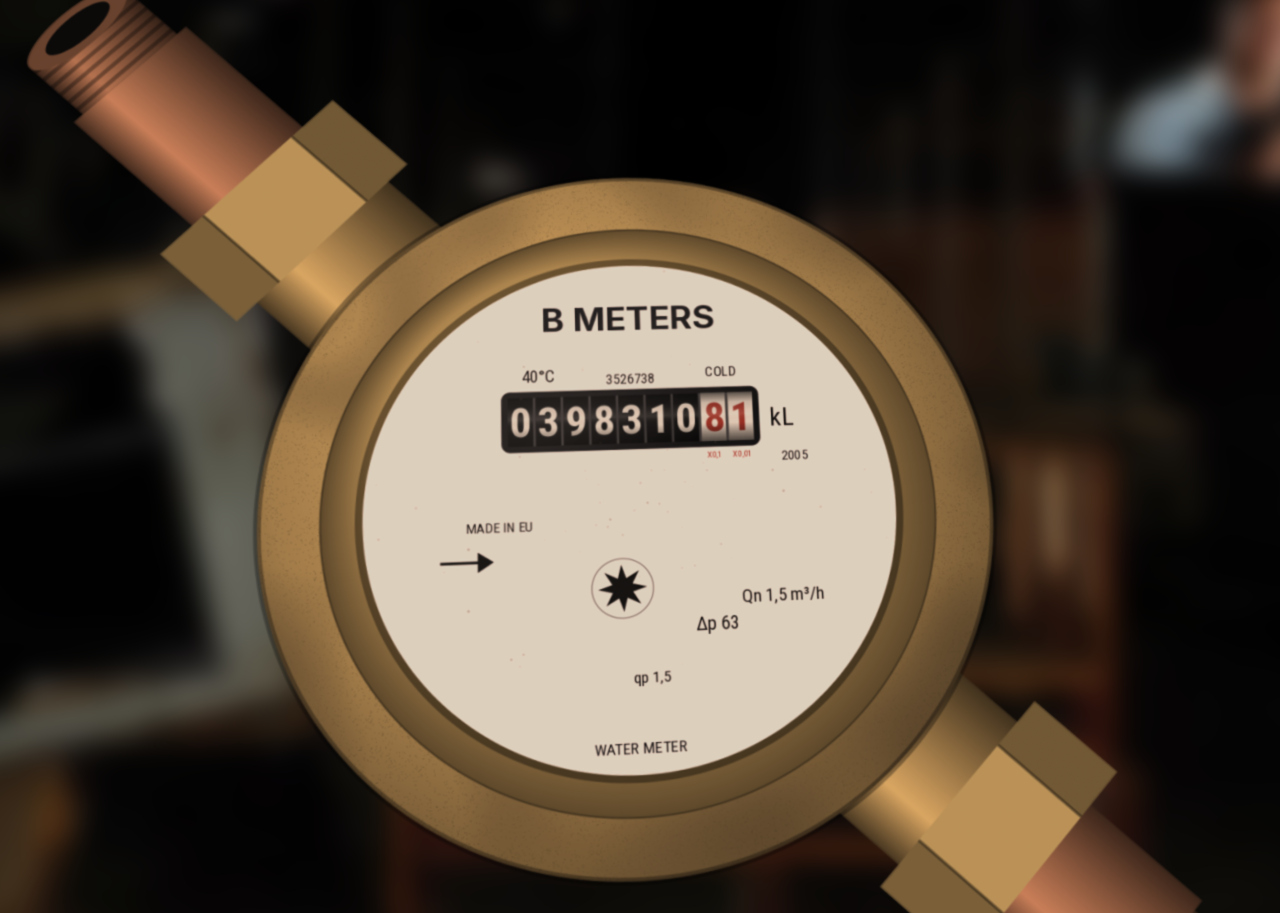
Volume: value=398310.81 unit=kL
